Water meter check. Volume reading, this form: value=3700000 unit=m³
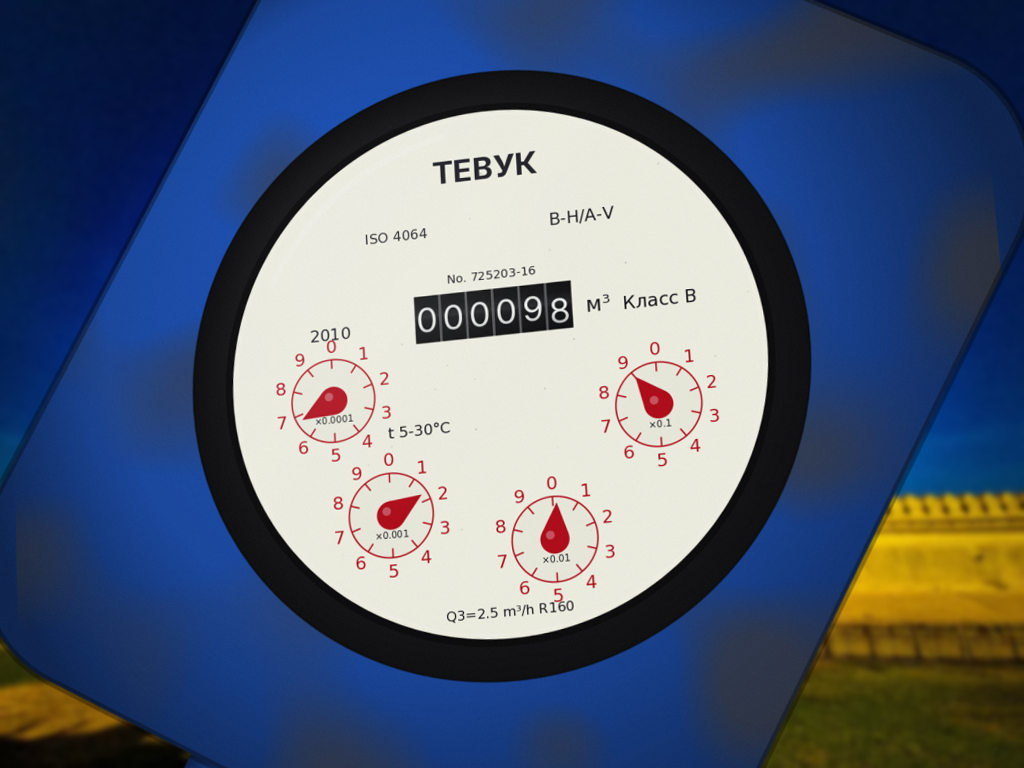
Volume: value=97.9016 unit=m³
